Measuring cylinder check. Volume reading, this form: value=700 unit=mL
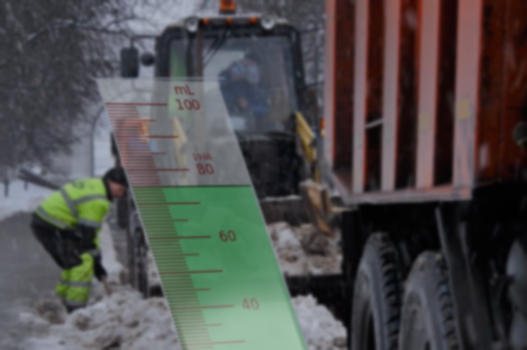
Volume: value=75 unit=mL
